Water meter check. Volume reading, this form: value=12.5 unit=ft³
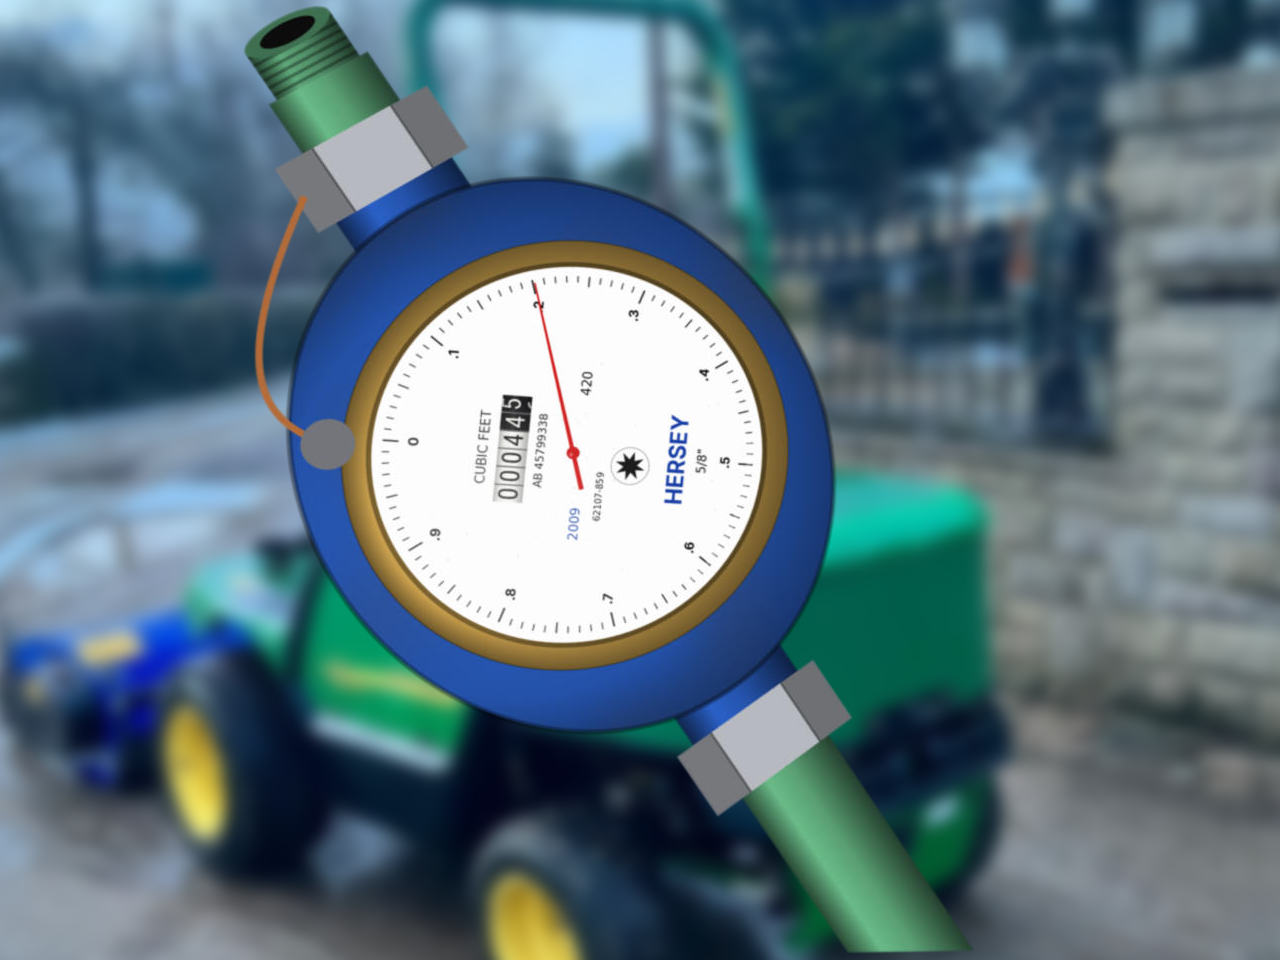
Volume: value=445.20 unit=ft³
